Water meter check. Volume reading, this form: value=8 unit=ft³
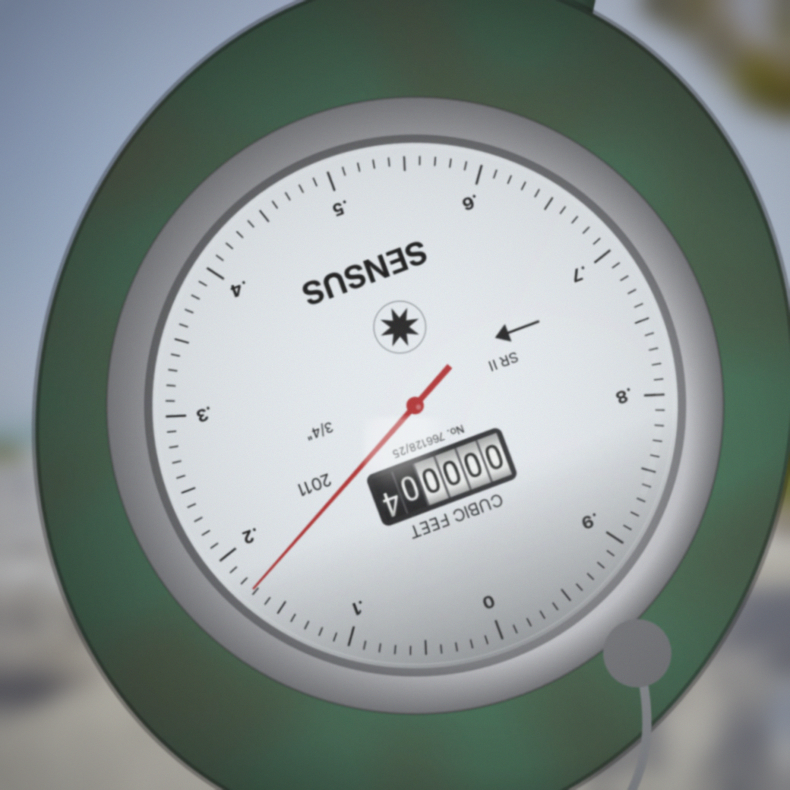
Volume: value=4.17 unit=ft³
